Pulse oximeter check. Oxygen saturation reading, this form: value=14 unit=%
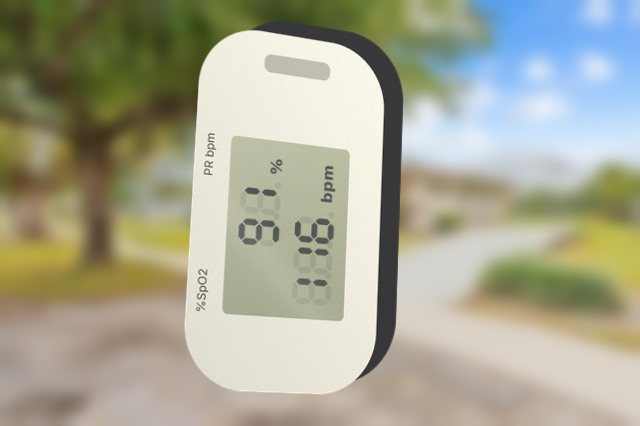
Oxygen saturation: value=91 unit=%
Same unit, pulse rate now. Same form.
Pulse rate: value=116 unit=bpm
